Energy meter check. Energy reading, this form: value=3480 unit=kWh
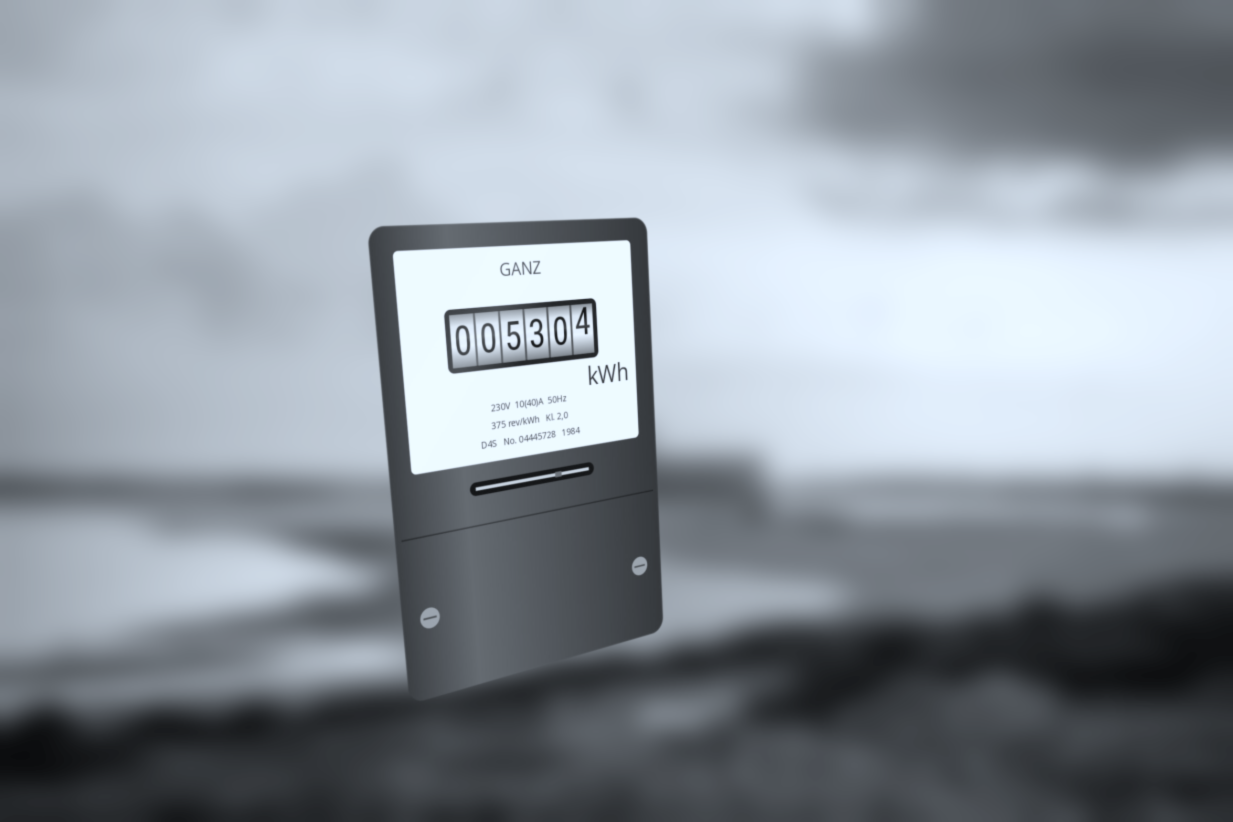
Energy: value=5304 unit=kWh
